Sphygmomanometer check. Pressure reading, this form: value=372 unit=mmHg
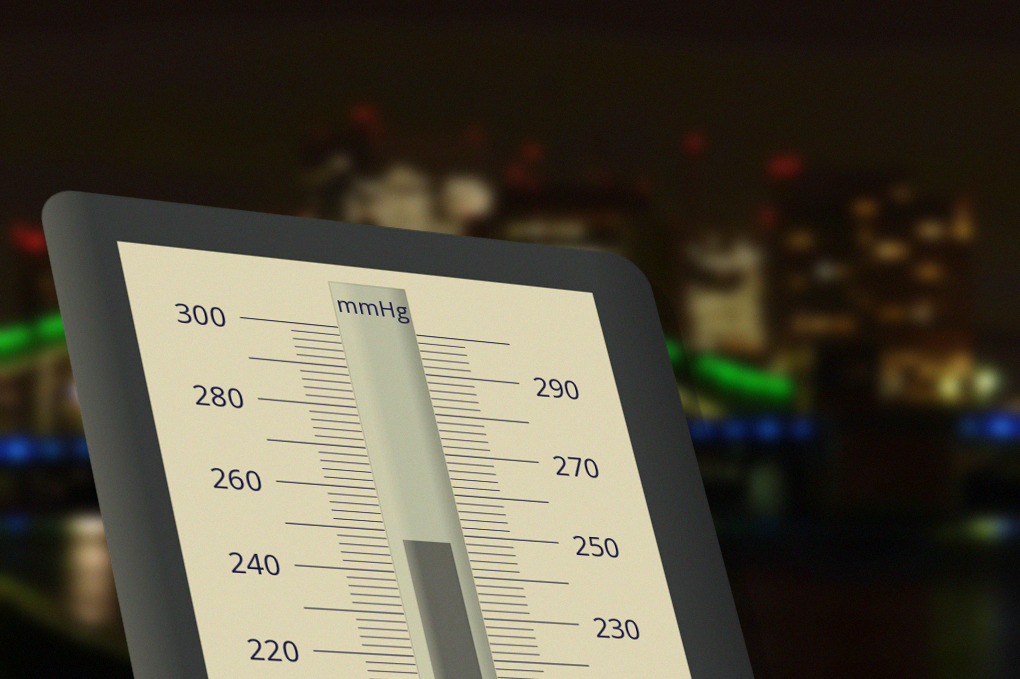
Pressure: value=248 unit=mmHg
